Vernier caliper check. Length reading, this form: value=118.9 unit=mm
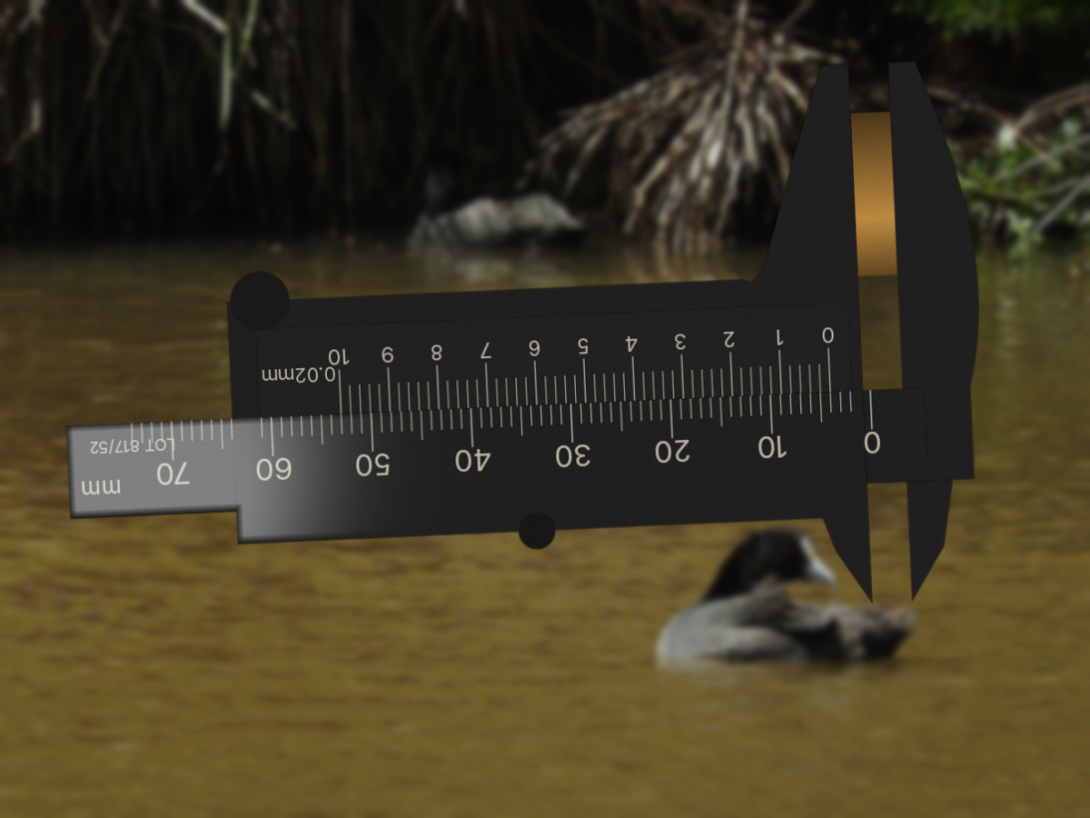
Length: value=4.0 unit=mm
